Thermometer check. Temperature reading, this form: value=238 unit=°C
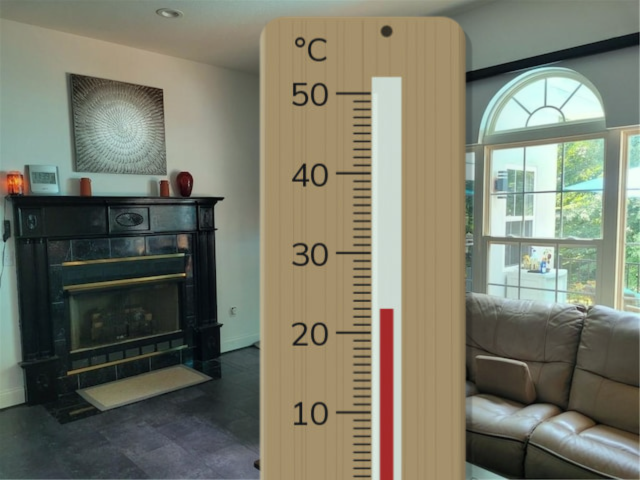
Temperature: value=23 unit=°C
